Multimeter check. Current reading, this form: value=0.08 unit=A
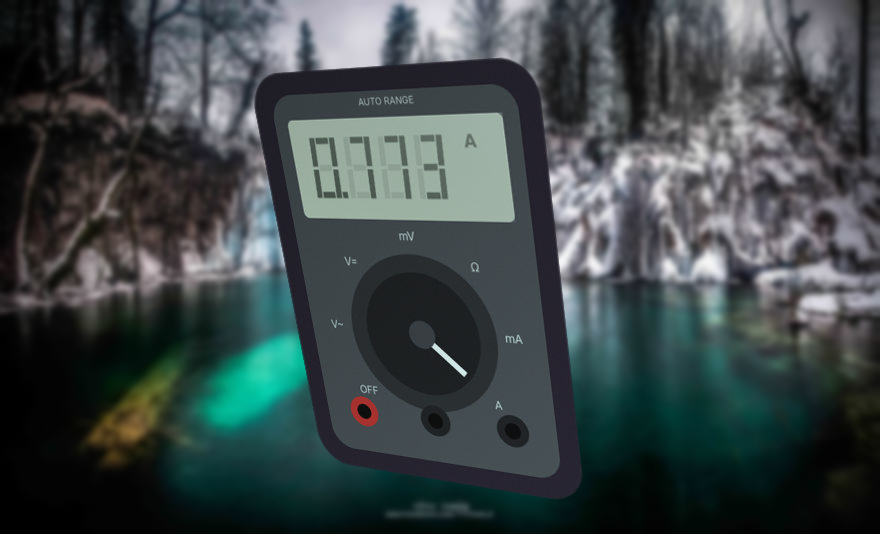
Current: value=0.773 unit=A
